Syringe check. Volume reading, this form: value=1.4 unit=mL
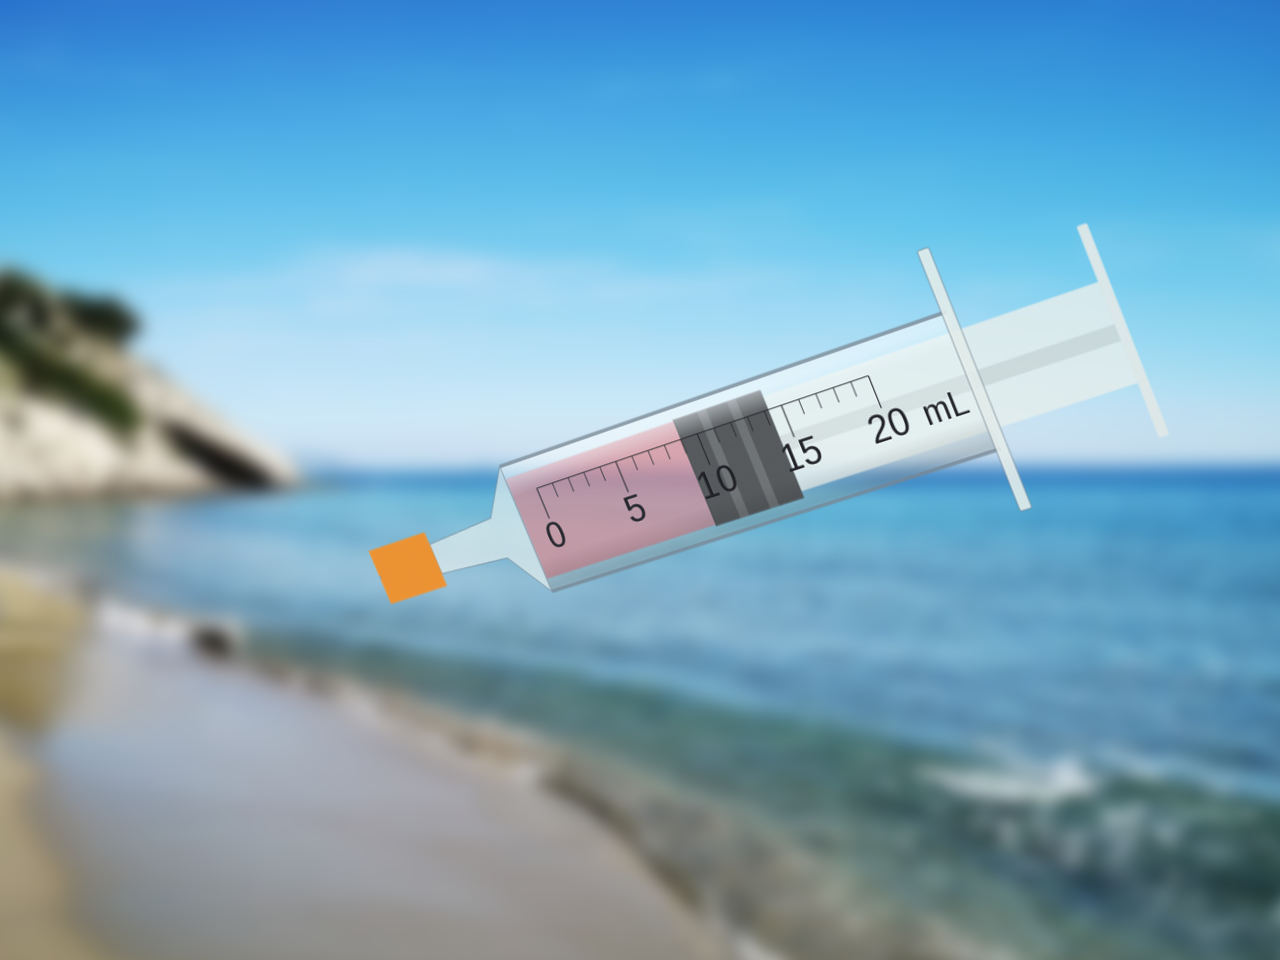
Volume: value=9 unit=mL
